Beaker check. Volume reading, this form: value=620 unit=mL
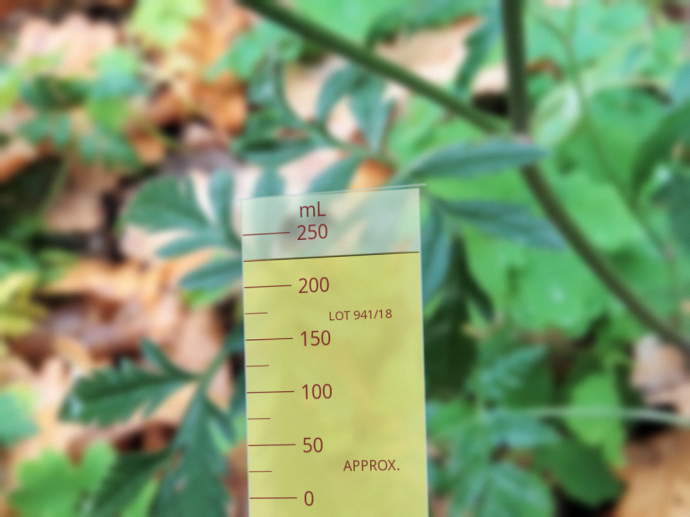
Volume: value=225 unit=mL
